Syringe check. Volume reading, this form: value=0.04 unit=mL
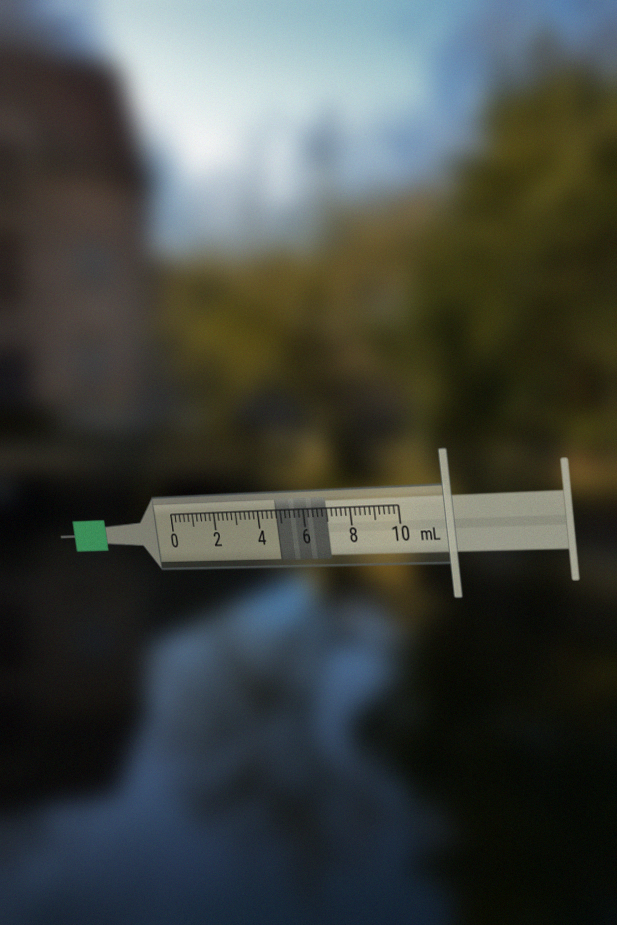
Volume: value=4.8 unit=mL
